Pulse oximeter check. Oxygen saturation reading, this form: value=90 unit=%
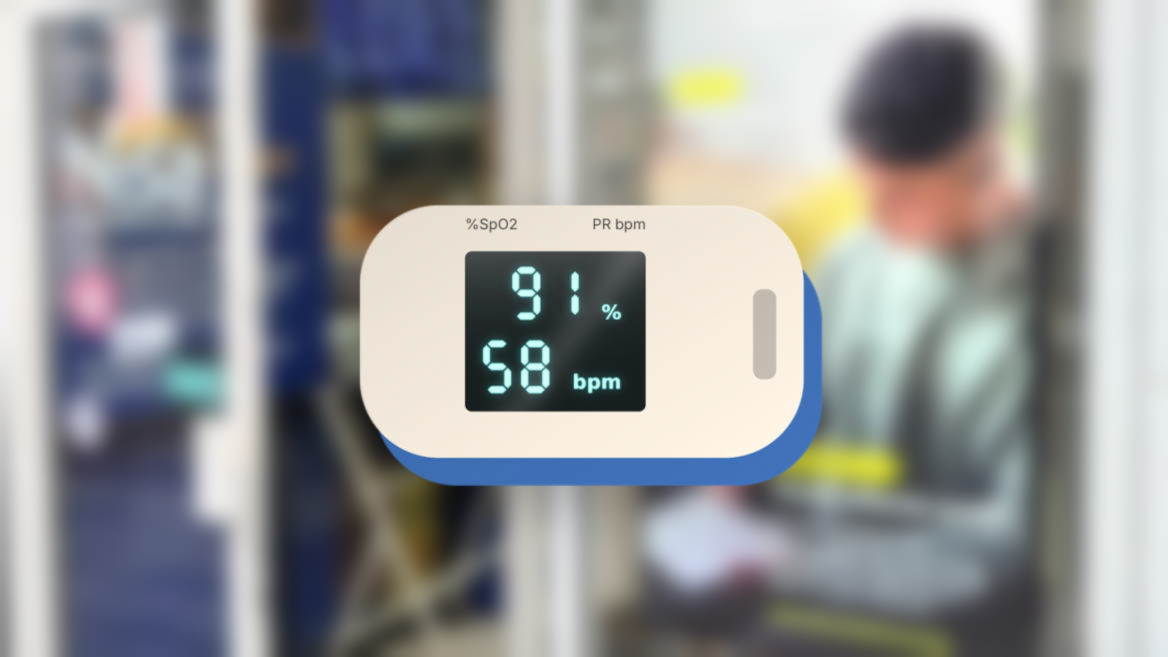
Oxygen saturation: value=91 unit=%
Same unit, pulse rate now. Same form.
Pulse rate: value=58 unit=bpm
